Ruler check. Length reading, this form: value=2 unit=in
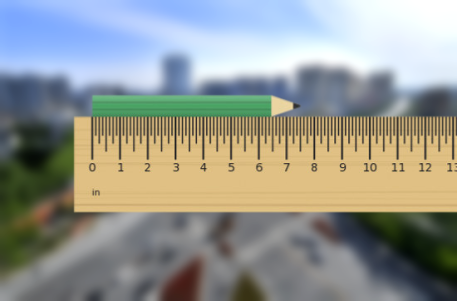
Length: value=7.5 unit=in
